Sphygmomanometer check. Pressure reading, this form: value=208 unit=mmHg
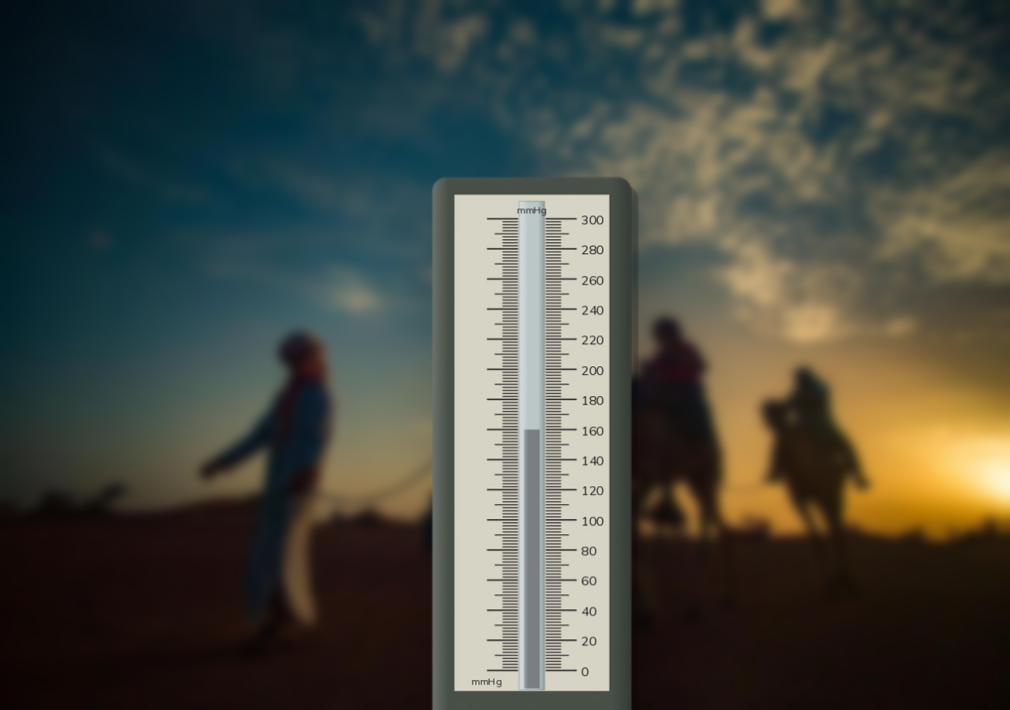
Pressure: value=160 unit=mmHg
